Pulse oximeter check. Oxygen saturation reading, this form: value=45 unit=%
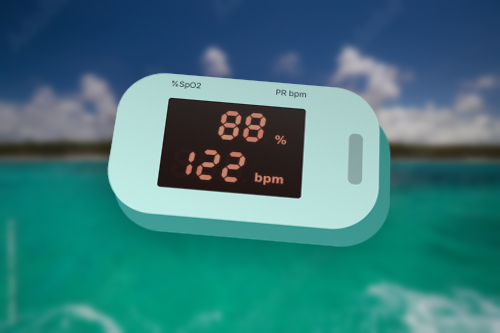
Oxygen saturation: value=88 unit=%
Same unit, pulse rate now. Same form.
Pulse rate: value=122 unit=bpm
